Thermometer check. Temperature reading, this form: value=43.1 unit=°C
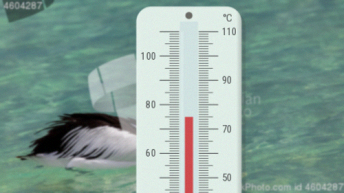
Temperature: value=75 unit=°C
